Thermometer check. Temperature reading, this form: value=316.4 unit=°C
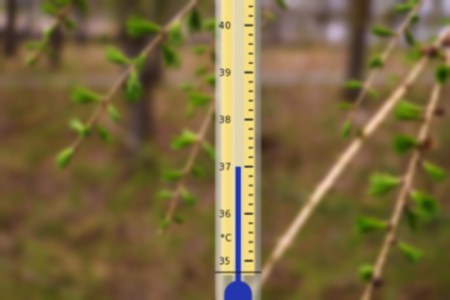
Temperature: value=37 unit=°C
